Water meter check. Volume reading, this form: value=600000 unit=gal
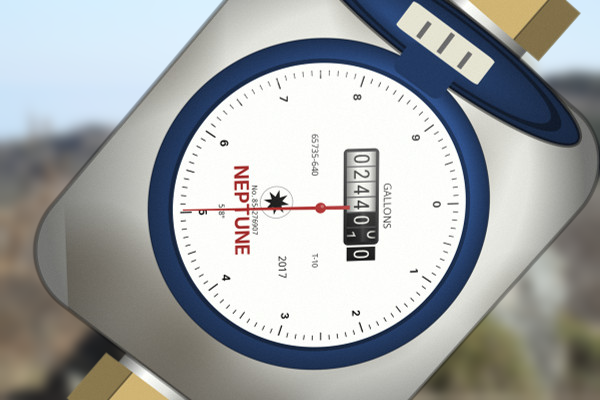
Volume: value=244005.0 unit=gal
